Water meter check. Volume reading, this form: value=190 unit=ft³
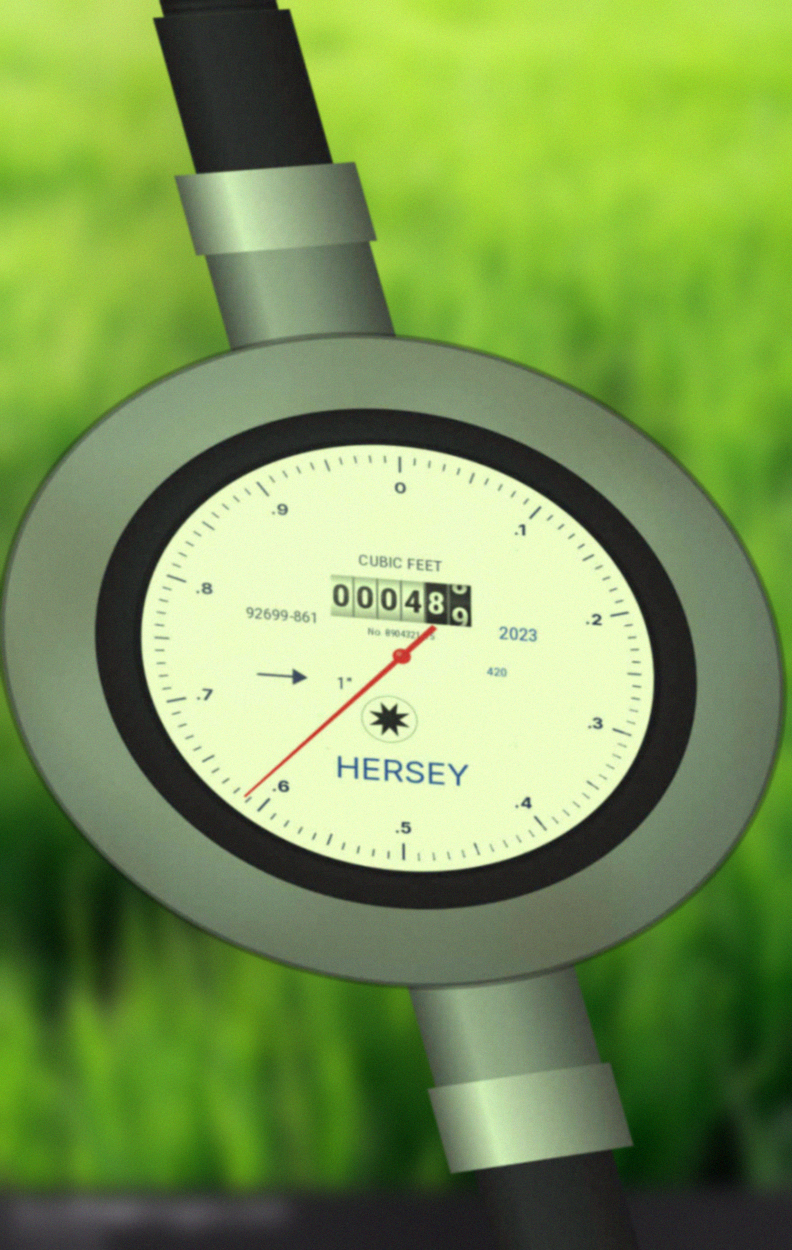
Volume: value=488.61 unit=ft³
